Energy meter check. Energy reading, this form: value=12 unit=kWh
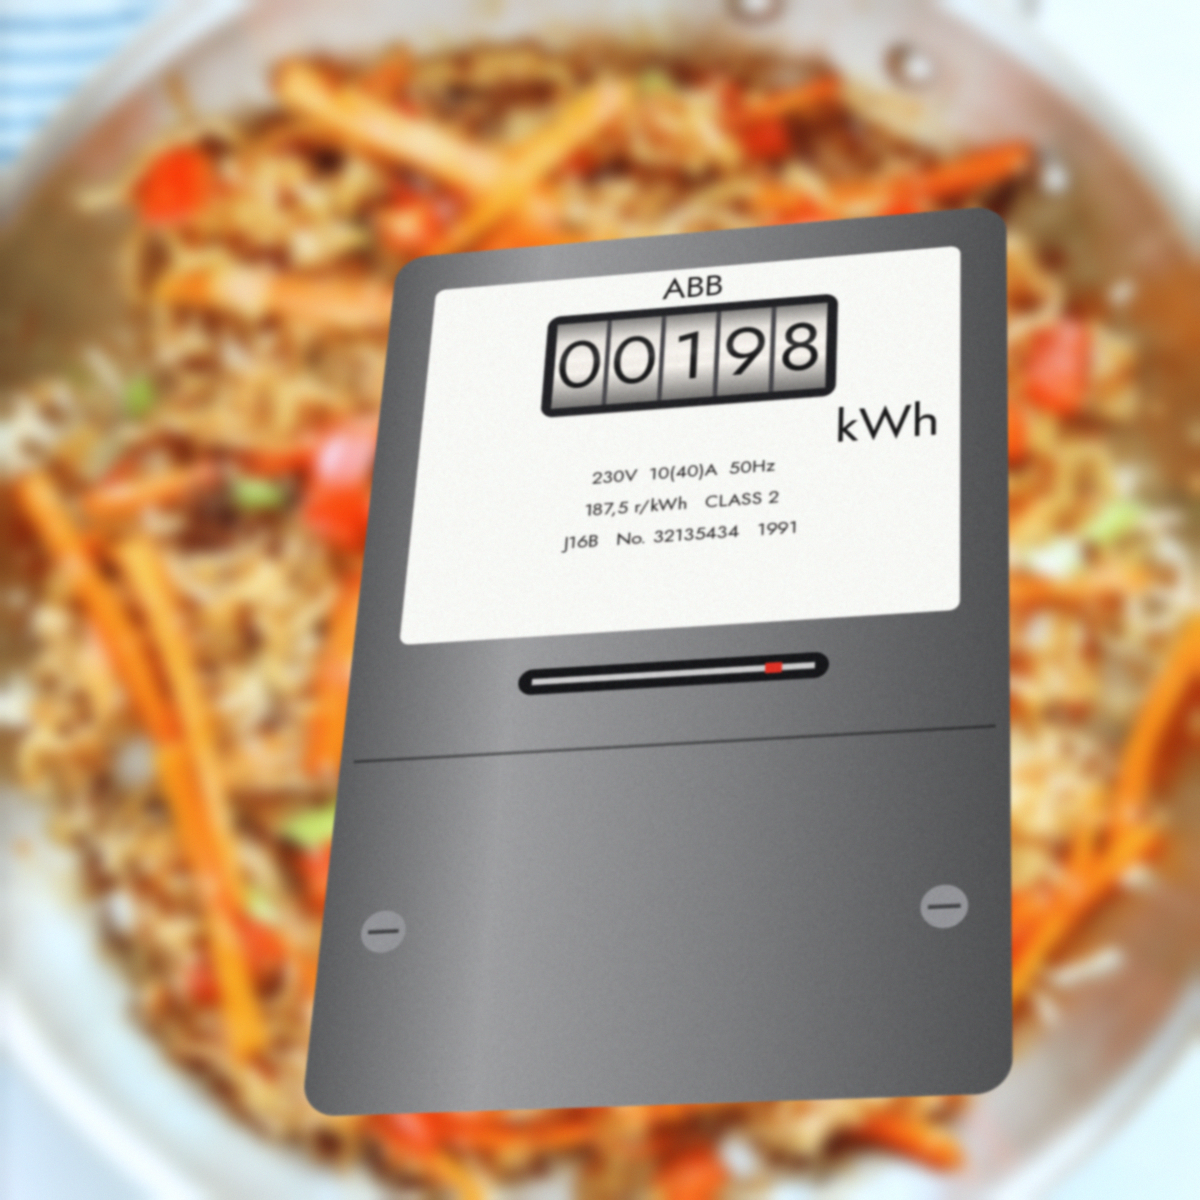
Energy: value=198 unit=kWh
